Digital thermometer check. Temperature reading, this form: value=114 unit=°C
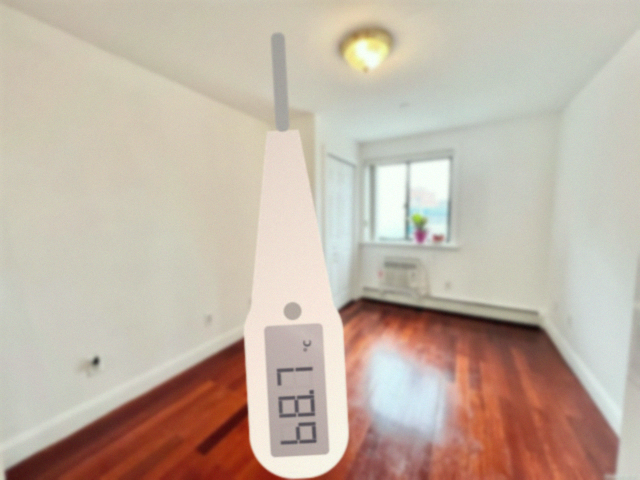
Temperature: value=68.7 unit=°C
